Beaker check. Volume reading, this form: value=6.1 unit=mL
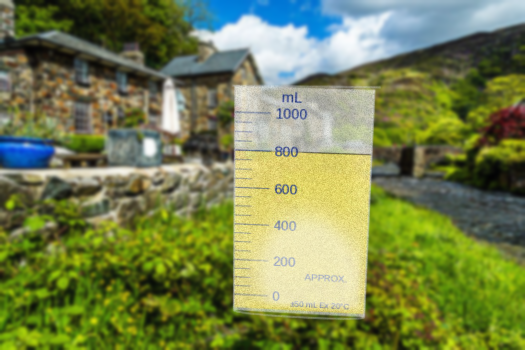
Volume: value=800 unit=mL
